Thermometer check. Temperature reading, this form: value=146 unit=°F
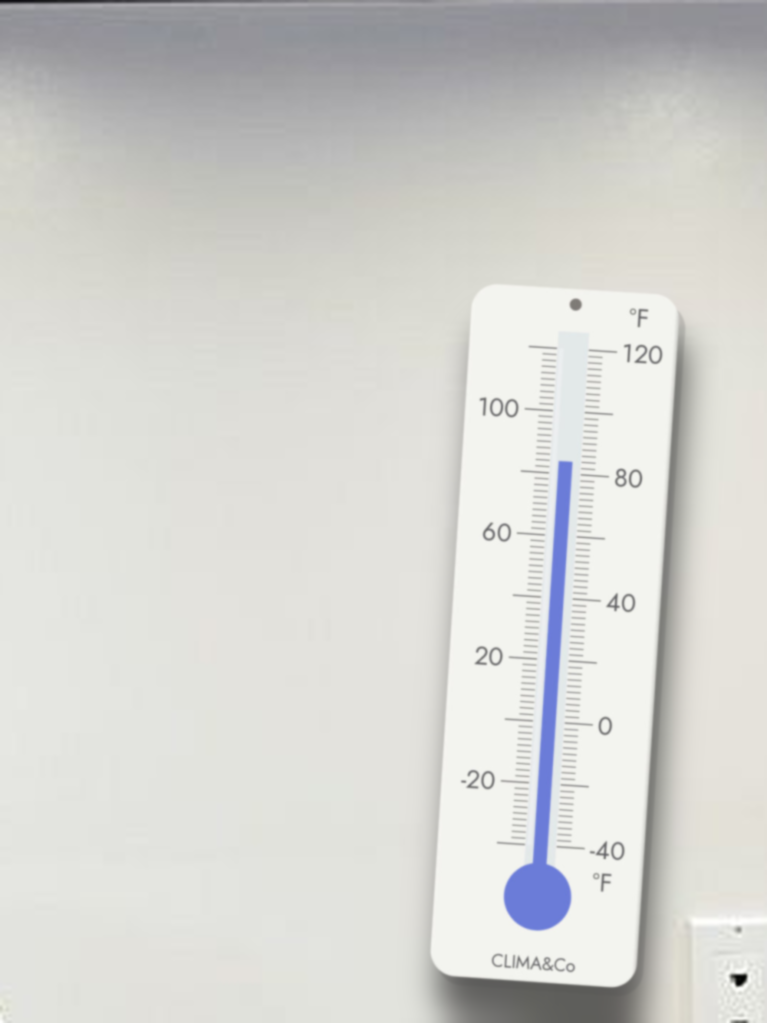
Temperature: value=84 unit=°F
